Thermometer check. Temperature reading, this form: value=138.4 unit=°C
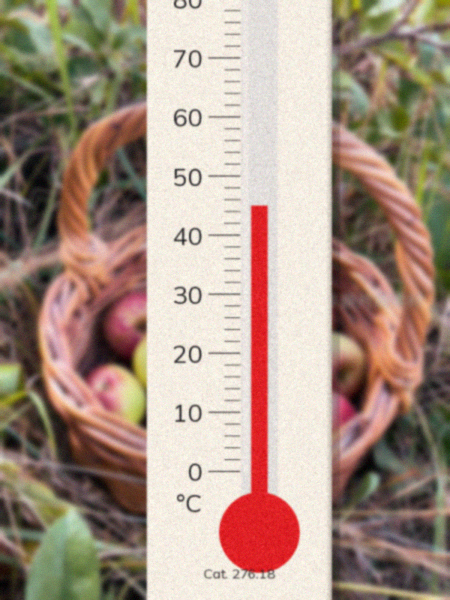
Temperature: value=45 unit=°C
